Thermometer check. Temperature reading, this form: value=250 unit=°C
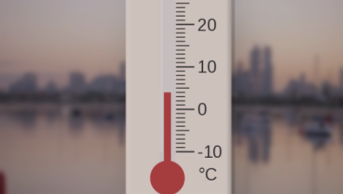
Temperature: value=4 unit=°C
